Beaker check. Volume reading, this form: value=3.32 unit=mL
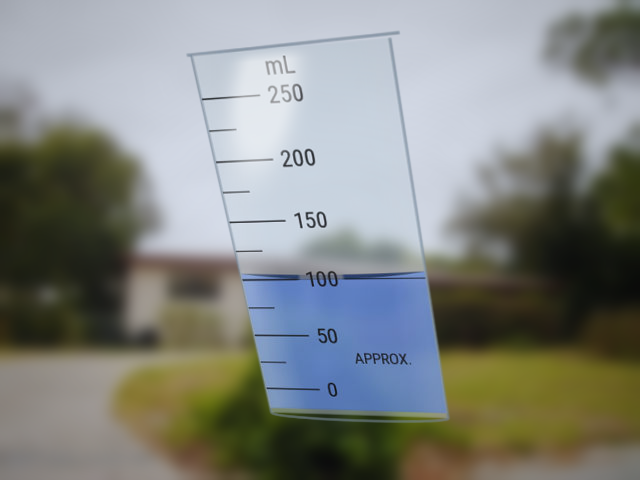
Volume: value=100 unit=mL
